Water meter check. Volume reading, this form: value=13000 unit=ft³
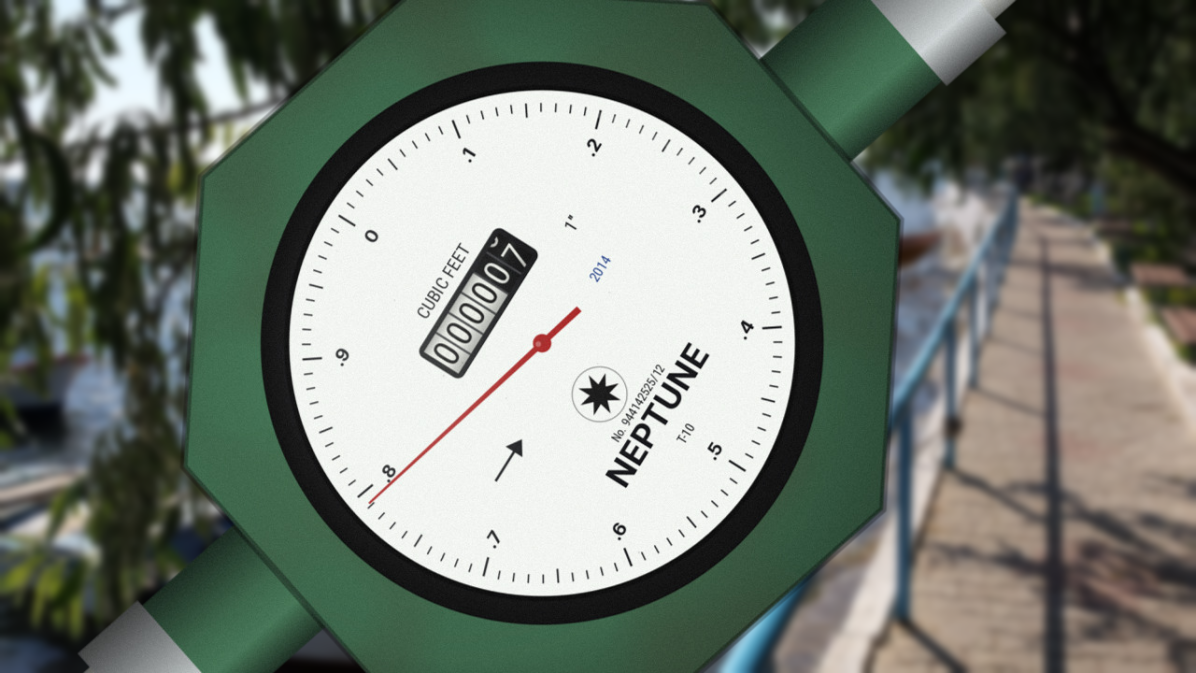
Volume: value=6.79 unit=ft³
